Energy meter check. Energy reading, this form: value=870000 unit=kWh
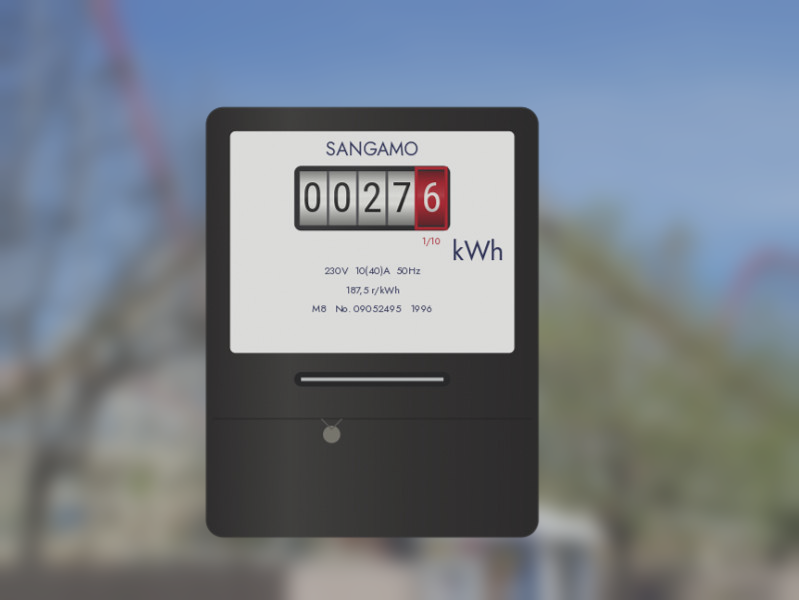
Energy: value=27.6 unit=kWh
